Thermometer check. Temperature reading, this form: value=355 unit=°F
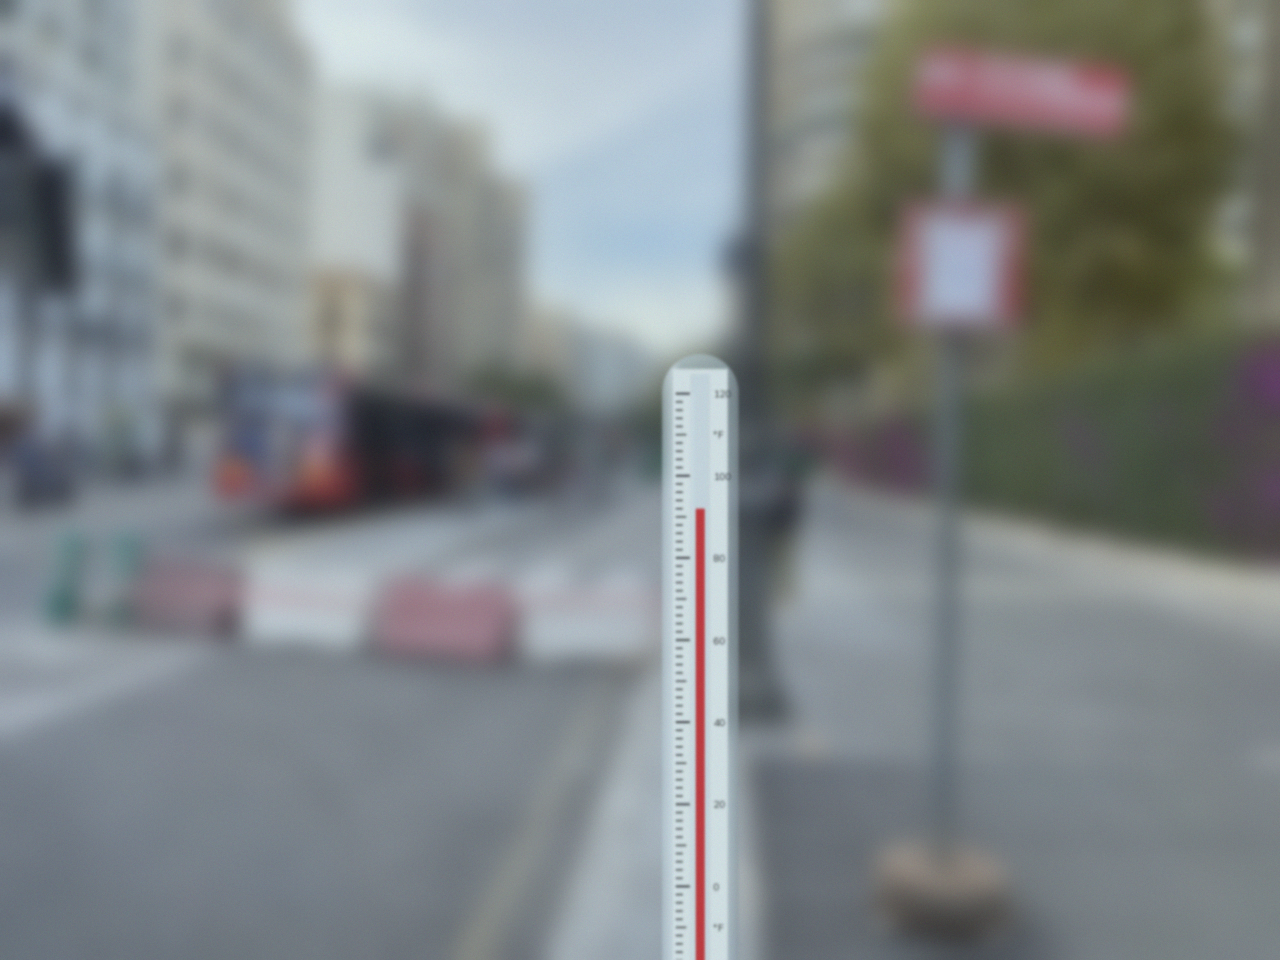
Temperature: value=92 unit=°F
